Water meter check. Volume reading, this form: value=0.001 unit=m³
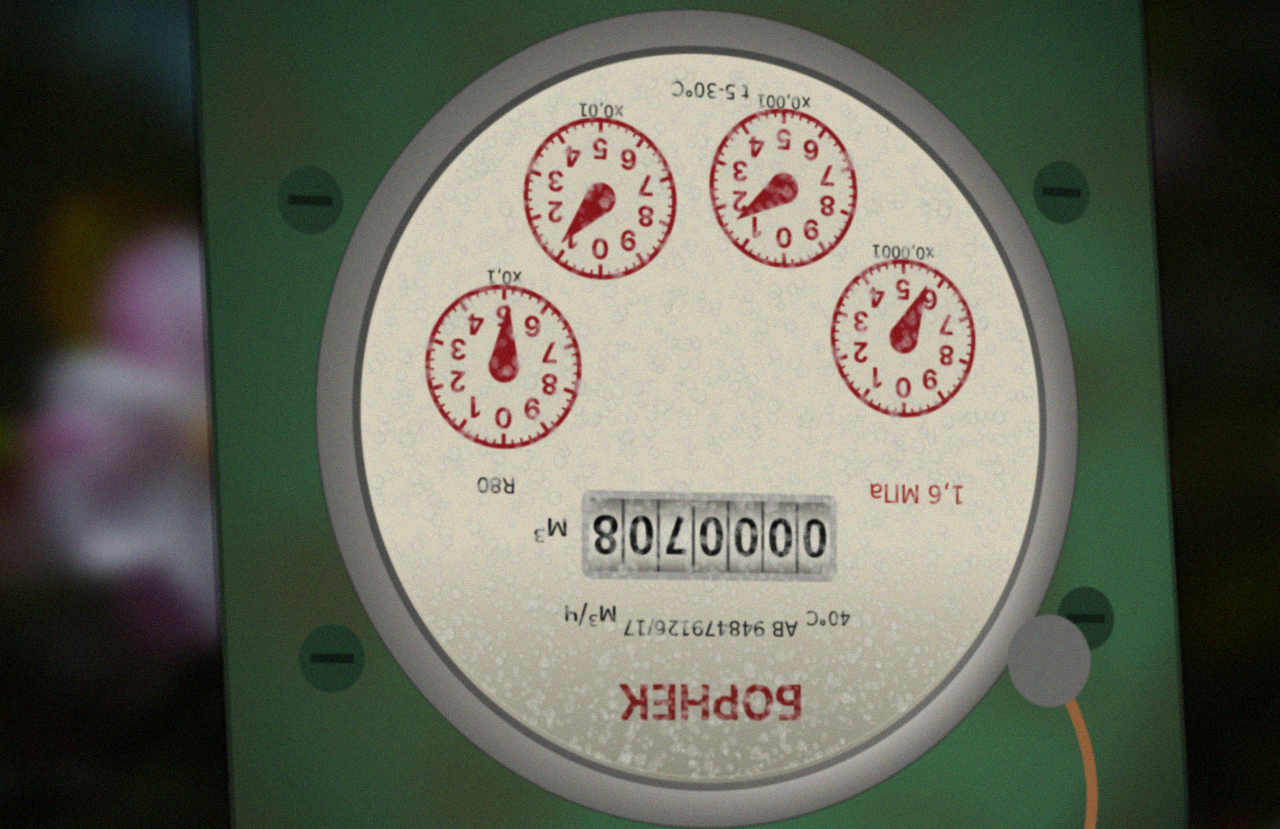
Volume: value=708.5115 unit=m³
